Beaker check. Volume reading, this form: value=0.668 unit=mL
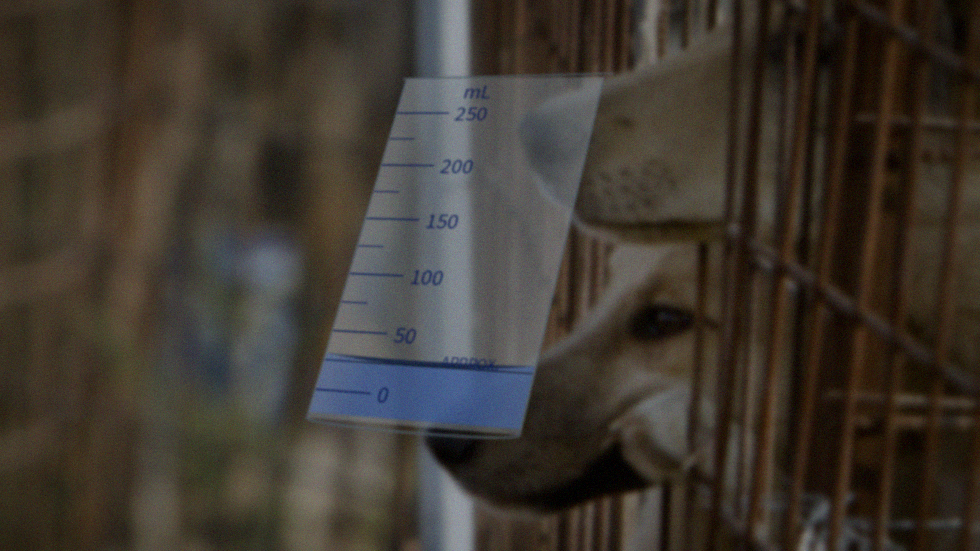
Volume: value=25 unit=mL
